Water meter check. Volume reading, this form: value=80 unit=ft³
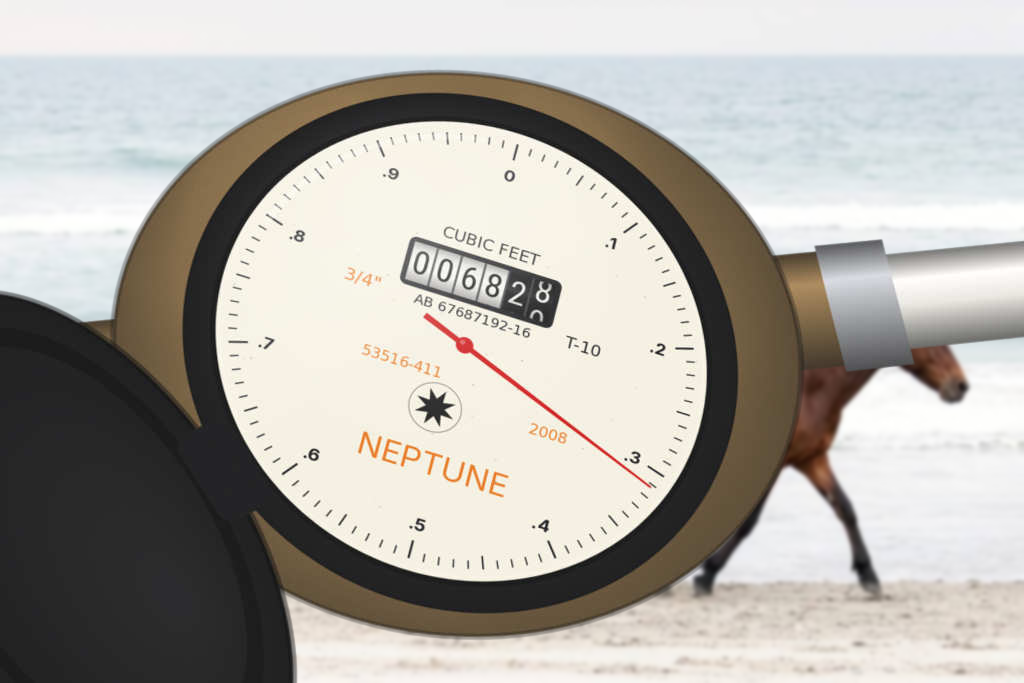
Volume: value=6828.31 unit=ft³
